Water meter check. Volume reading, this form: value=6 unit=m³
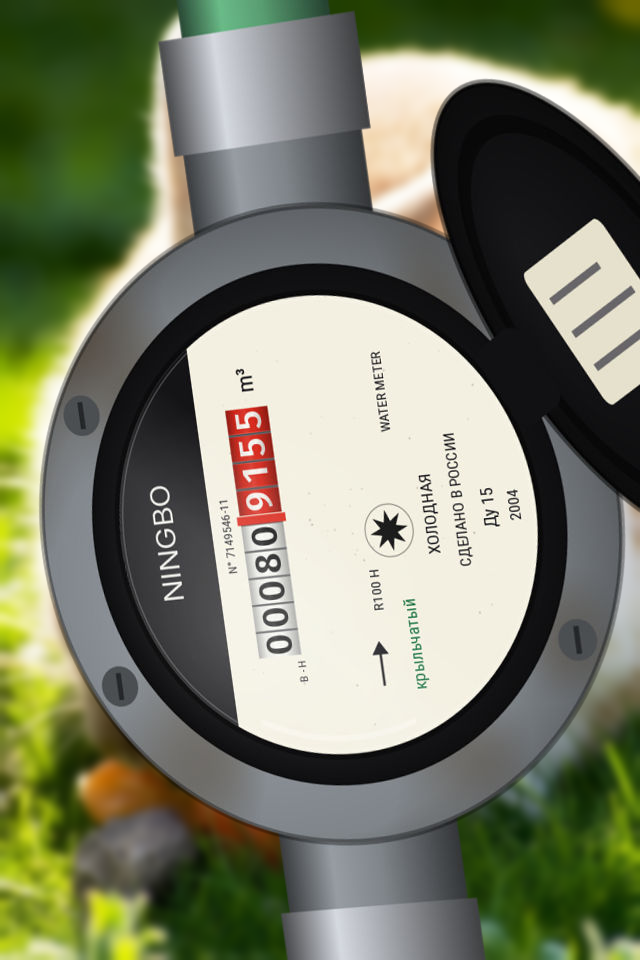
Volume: value=80.9155 unit=m³
